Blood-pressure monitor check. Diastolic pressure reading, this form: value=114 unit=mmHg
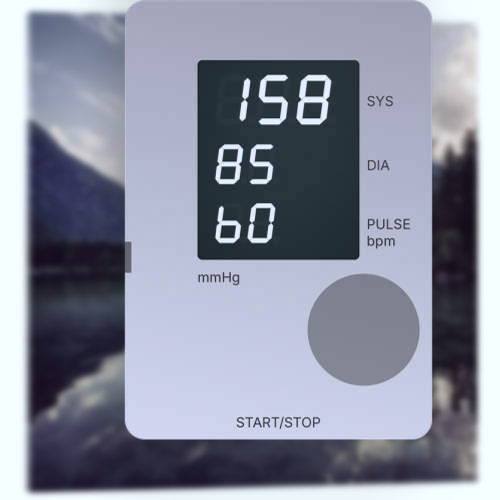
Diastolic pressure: value=85 unit=mmHg
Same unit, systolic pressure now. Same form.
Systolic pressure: value=158 unit=mmHg
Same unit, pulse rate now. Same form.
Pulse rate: value=60 unit=bpm
